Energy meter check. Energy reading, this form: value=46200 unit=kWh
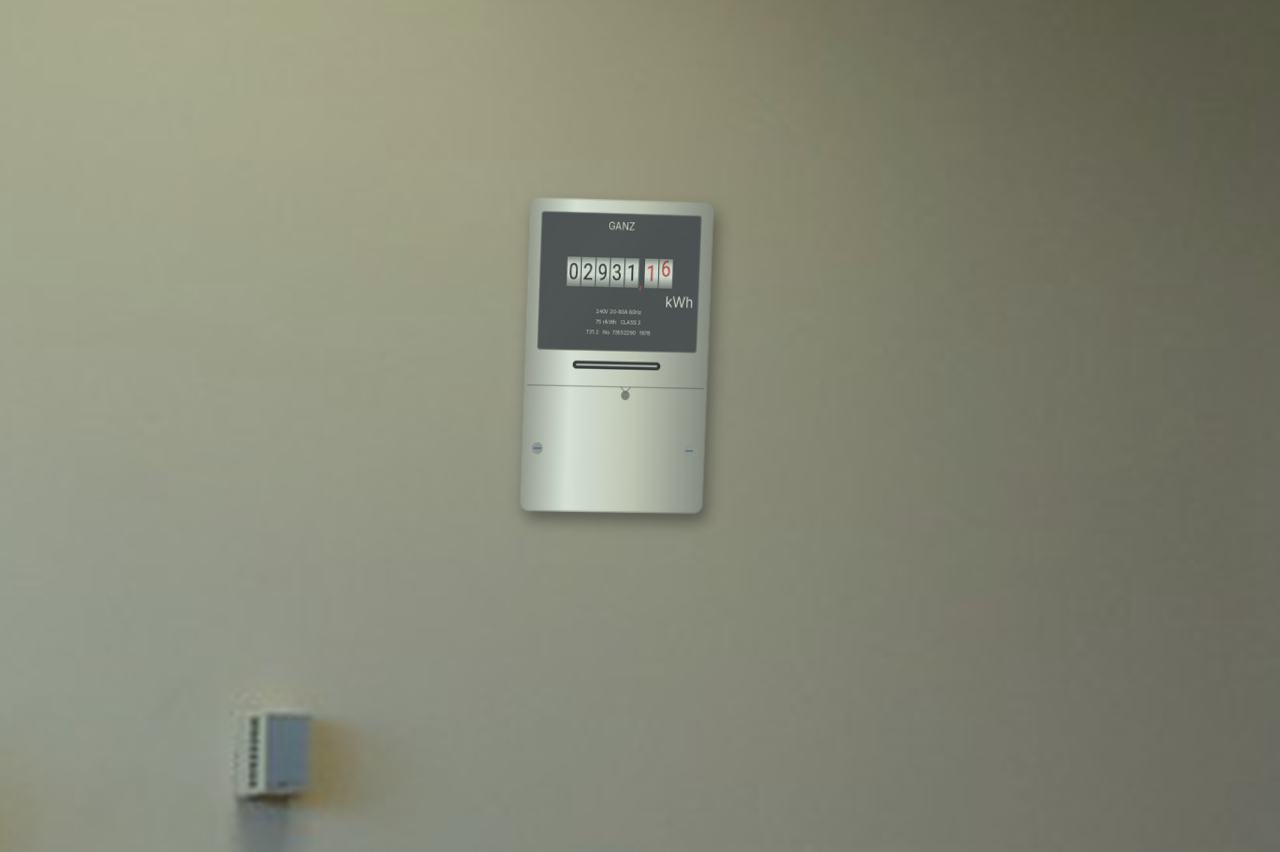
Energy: value=2931.16 unit=kWh
